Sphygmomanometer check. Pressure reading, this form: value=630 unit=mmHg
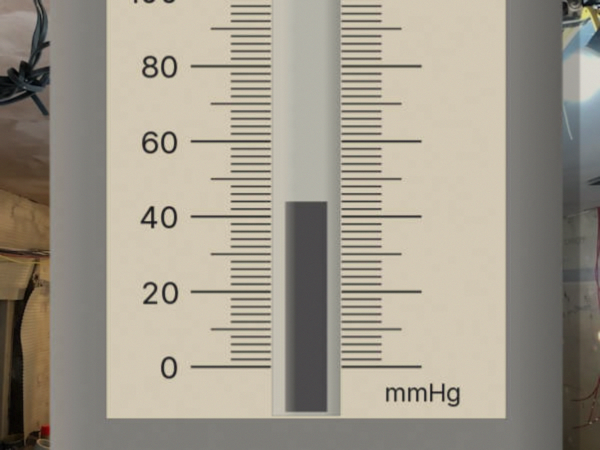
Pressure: value=44 unit=mmHg
